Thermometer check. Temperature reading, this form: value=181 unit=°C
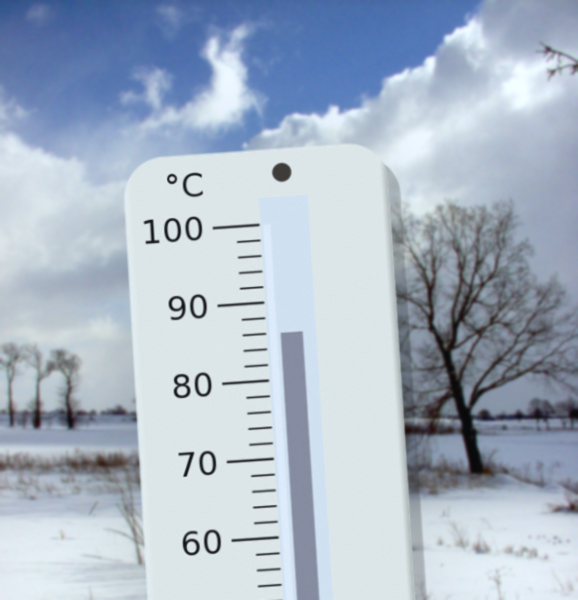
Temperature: value=86 unit=°C
